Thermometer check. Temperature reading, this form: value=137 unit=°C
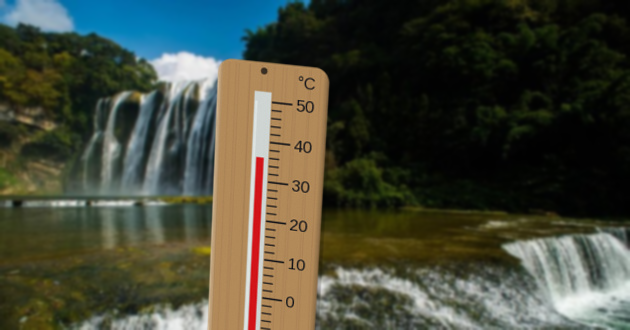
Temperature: value=36 unit=°C
